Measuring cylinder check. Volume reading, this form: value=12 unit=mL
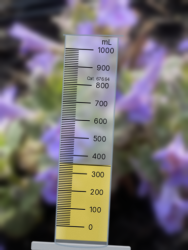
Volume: value=350 unit=mL
